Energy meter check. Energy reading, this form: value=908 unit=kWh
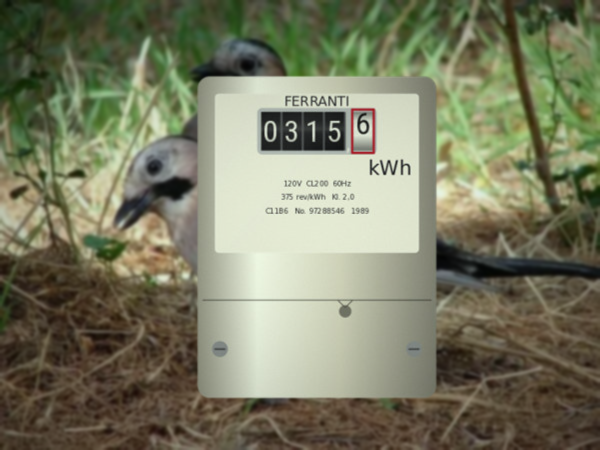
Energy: value=315.6 unit=kWh
